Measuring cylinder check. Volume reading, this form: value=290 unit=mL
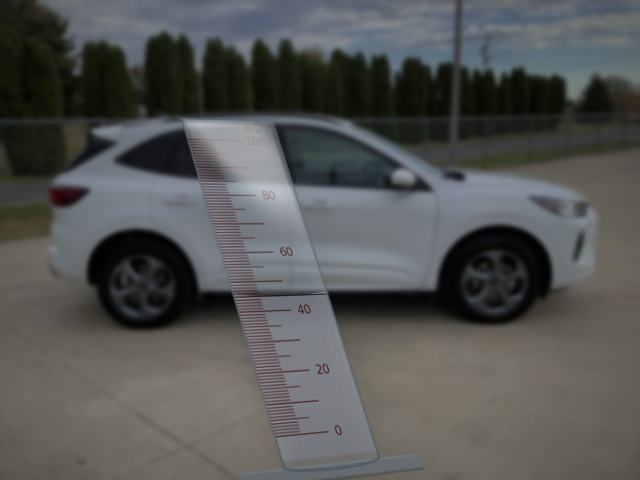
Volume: value=45 unit=mL
